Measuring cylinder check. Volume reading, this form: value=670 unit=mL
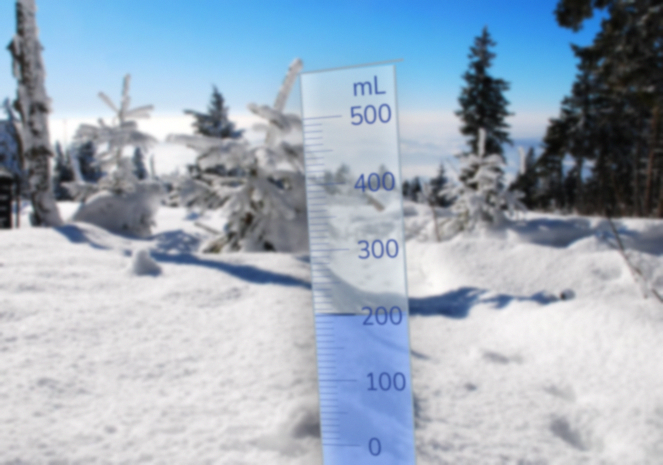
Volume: value=200 unit=mL
